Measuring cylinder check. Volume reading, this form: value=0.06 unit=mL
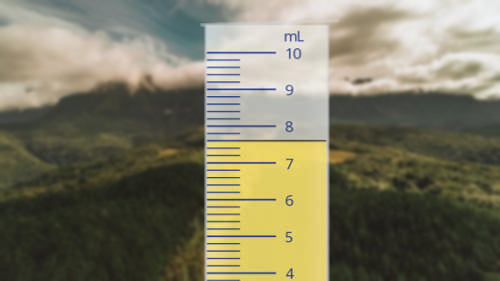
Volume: value=7.6 unit=mL
